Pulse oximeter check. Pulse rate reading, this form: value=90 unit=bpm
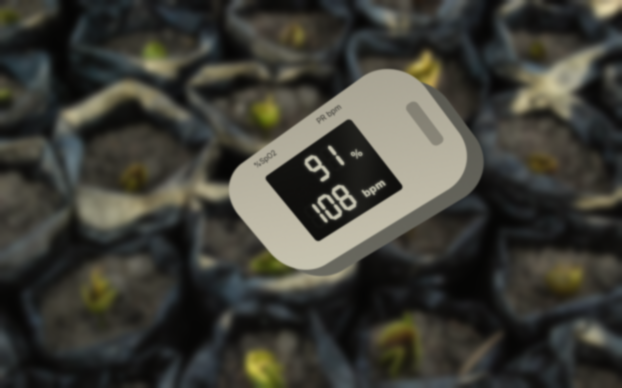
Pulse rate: value=108 unit=bpm
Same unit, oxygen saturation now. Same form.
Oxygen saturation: value=91 unit=%
